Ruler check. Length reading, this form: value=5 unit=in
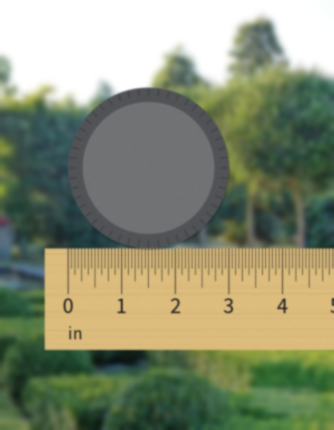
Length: value=3 unit=in
